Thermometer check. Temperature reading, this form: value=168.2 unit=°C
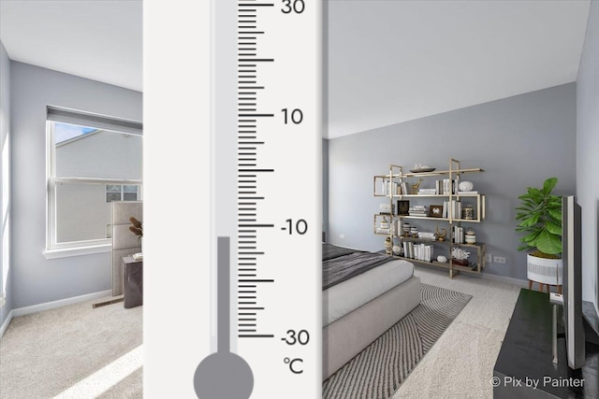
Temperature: value=-12 unit=°C
